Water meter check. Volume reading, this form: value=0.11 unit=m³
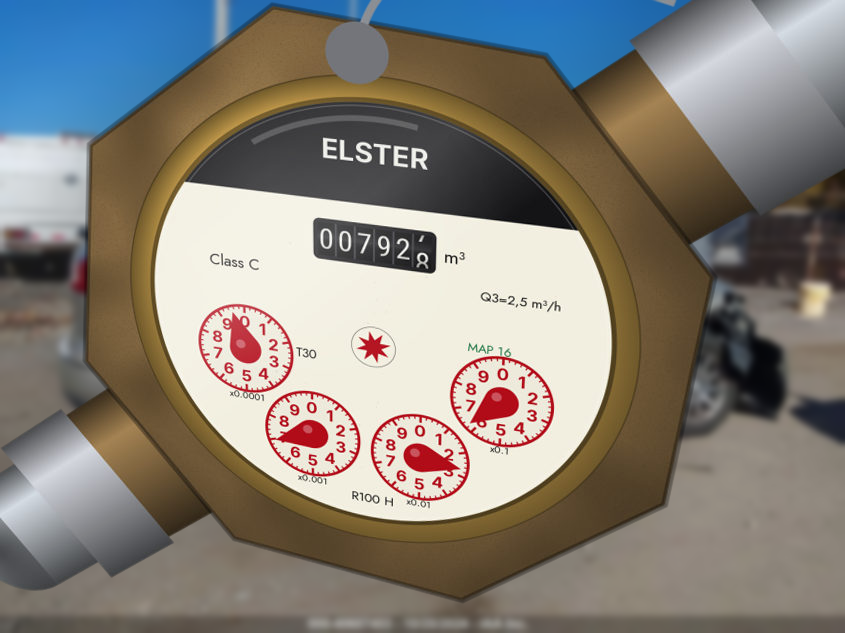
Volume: value=7927.6269 unit=m³
